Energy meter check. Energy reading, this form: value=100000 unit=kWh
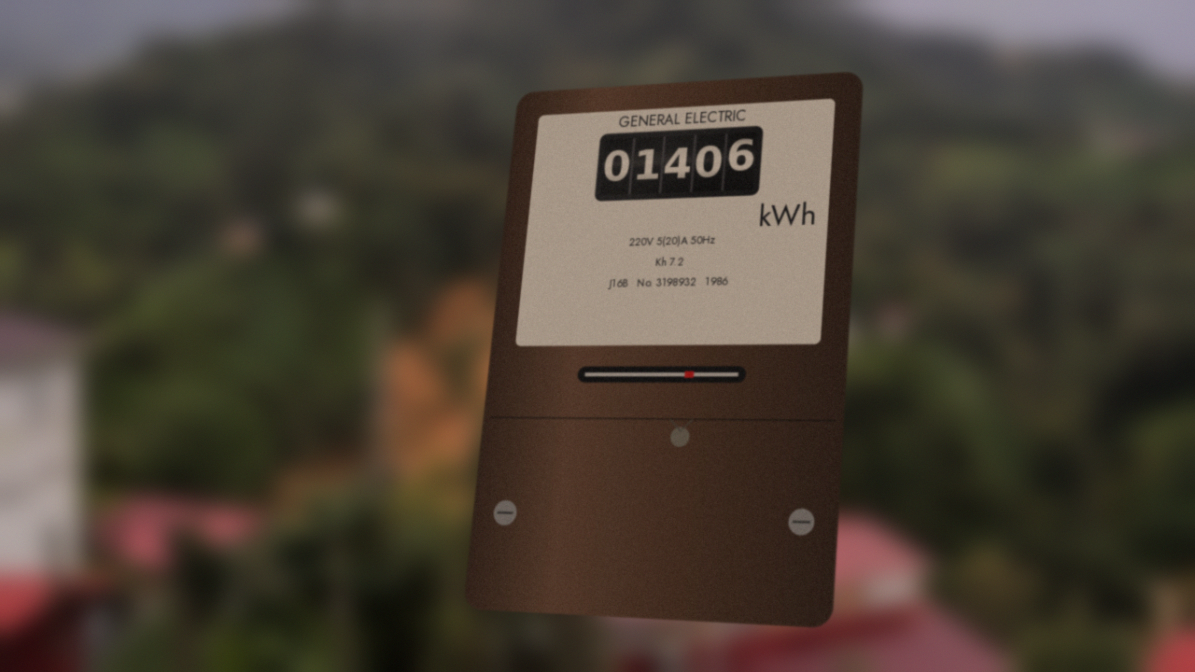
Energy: value=1406 unit=kWh
